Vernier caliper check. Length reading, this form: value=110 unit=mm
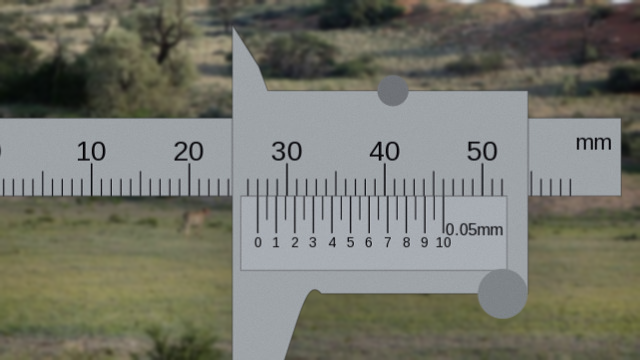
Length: value=27.0 unit=mm
